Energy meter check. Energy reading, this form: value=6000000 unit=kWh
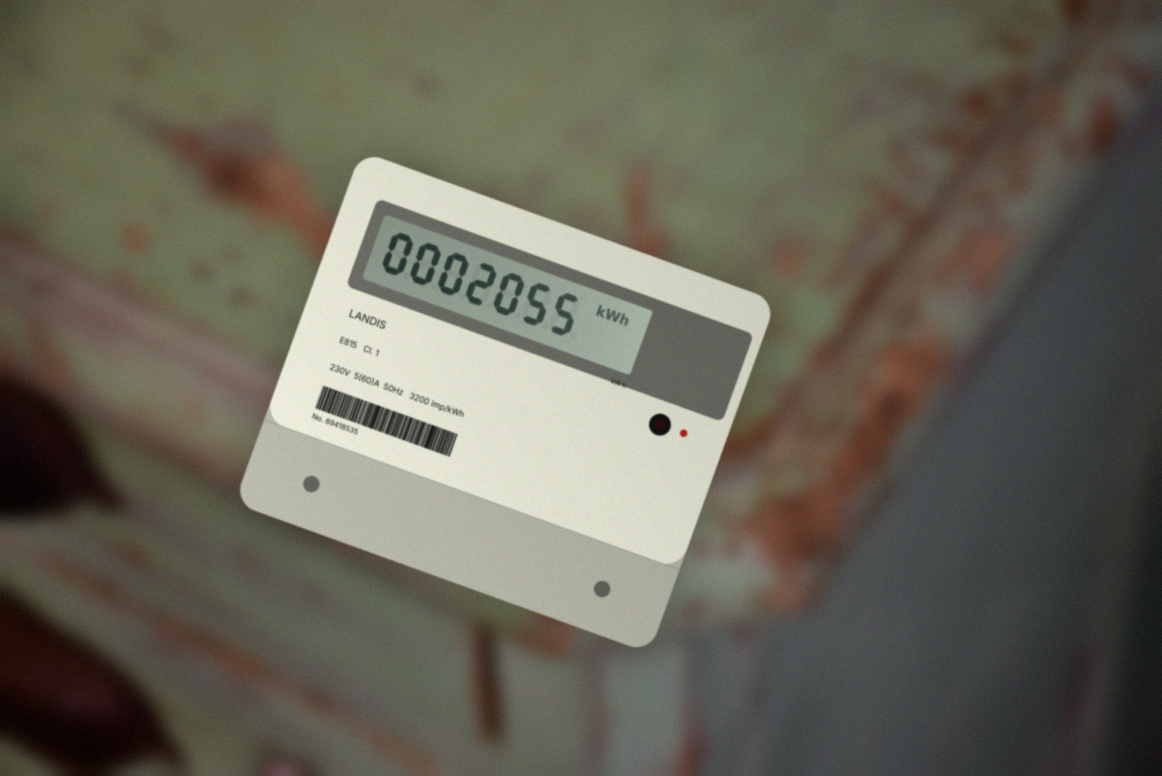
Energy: value=2055 unit=kWh
